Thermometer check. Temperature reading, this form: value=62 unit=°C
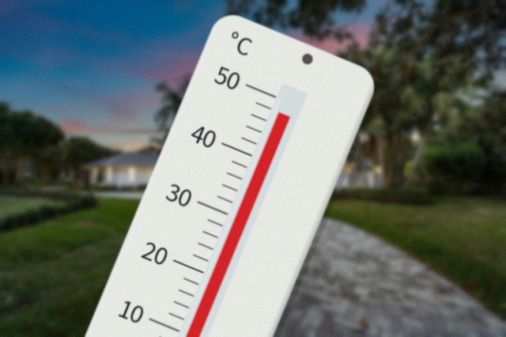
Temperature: value=48 unit=°C
